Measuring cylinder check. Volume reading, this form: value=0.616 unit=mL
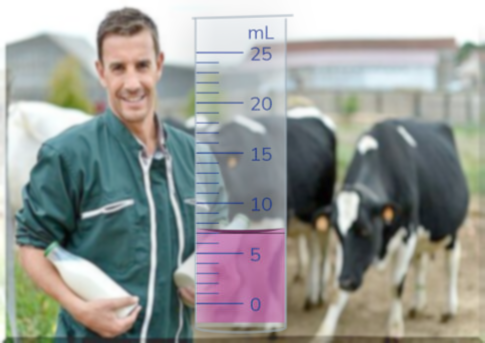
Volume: value=7 unit=mL
